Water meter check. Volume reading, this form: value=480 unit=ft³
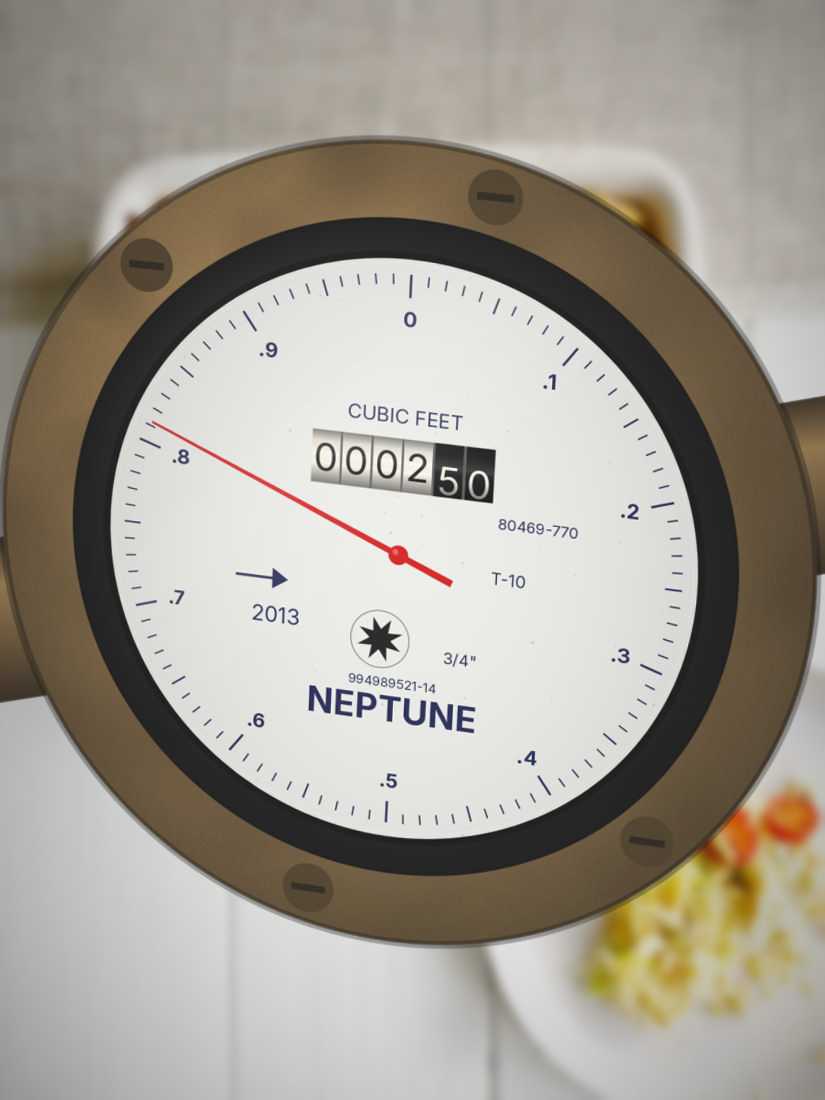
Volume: value=249.81 unit=ft³
